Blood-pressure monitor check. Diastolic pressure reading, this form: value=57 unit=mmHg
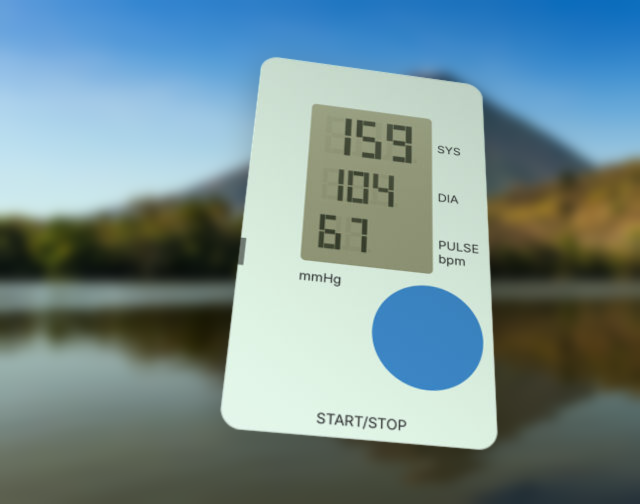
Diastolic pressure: value=104 unit=mmHg
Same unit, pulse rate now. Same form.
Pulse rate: value=67 unit=bpm
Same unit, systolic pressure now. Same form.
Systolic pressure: value=159 unit=mmHg
